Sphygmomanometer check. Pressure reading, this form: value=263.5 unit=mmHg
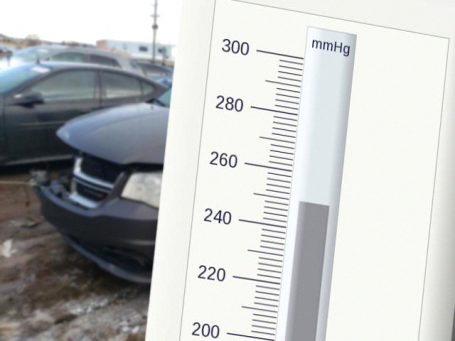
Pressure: value=250 unit=mmHg
